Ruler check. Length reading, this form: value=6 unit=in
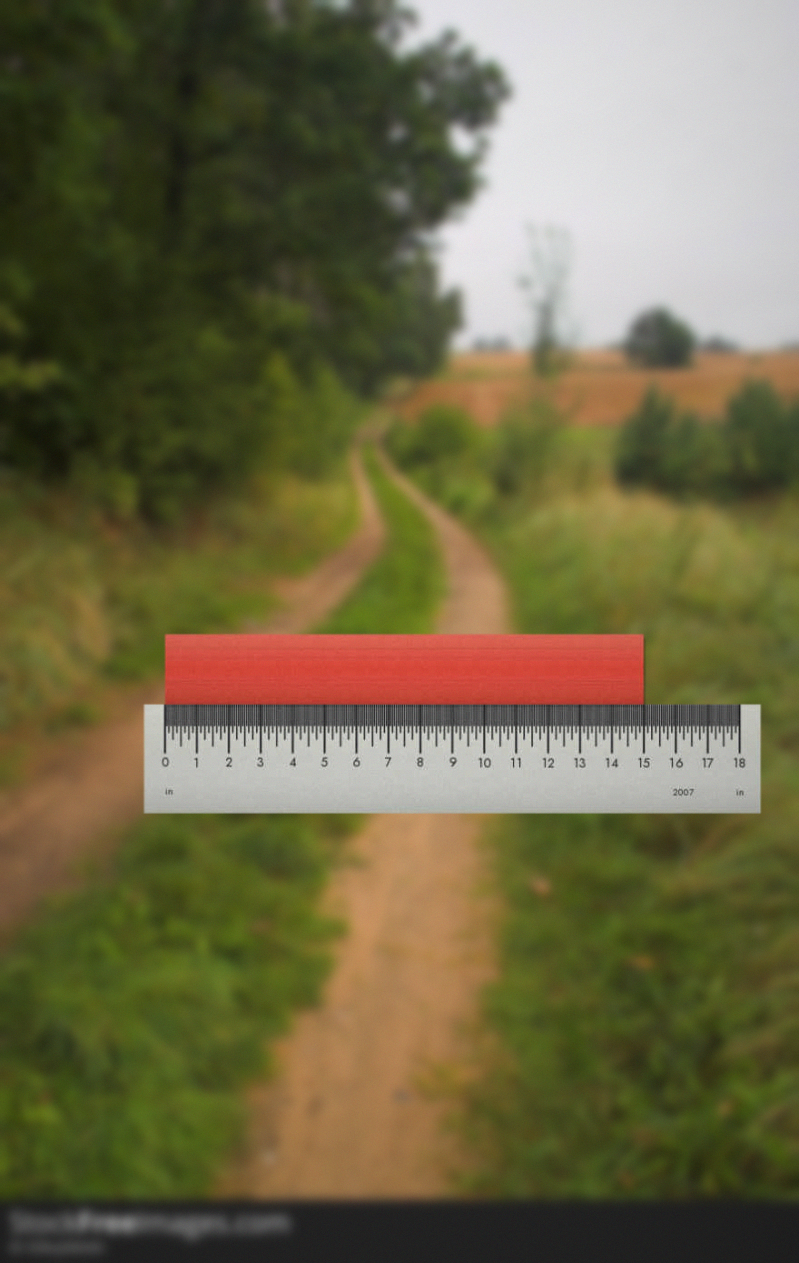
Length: value=15 unit=in
